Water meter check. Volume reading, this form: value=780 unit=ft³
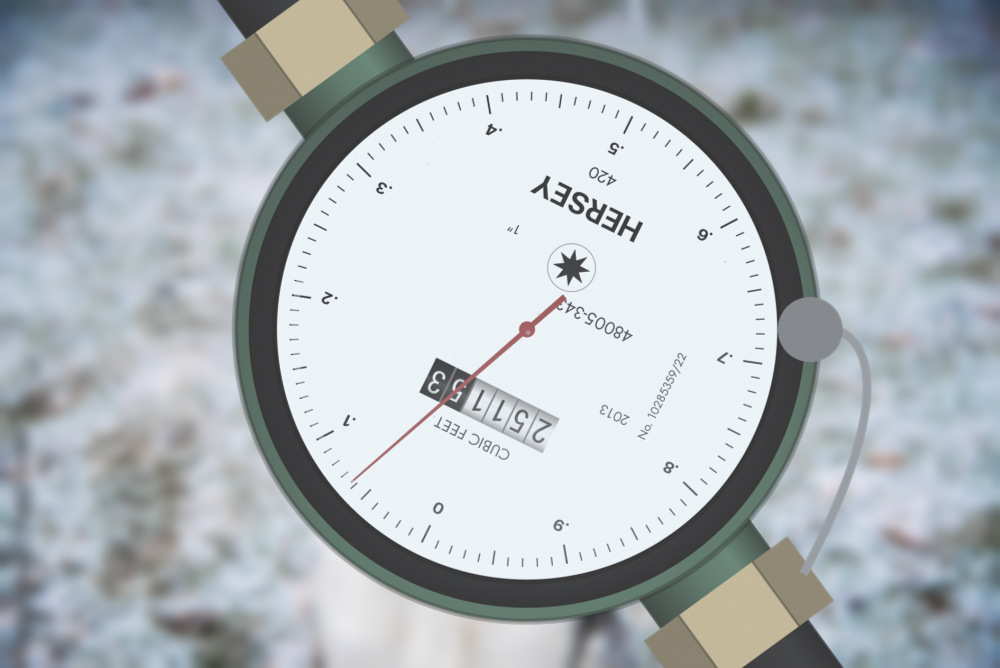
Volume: value=251153.06 unit=ft³
